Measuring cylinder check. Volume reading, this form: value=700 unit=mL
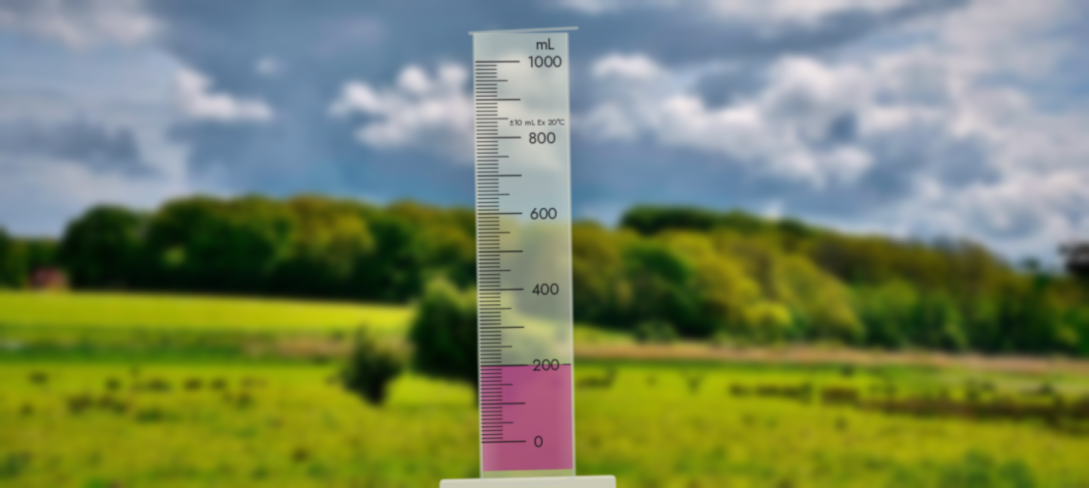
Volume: value=200 unit=mL
